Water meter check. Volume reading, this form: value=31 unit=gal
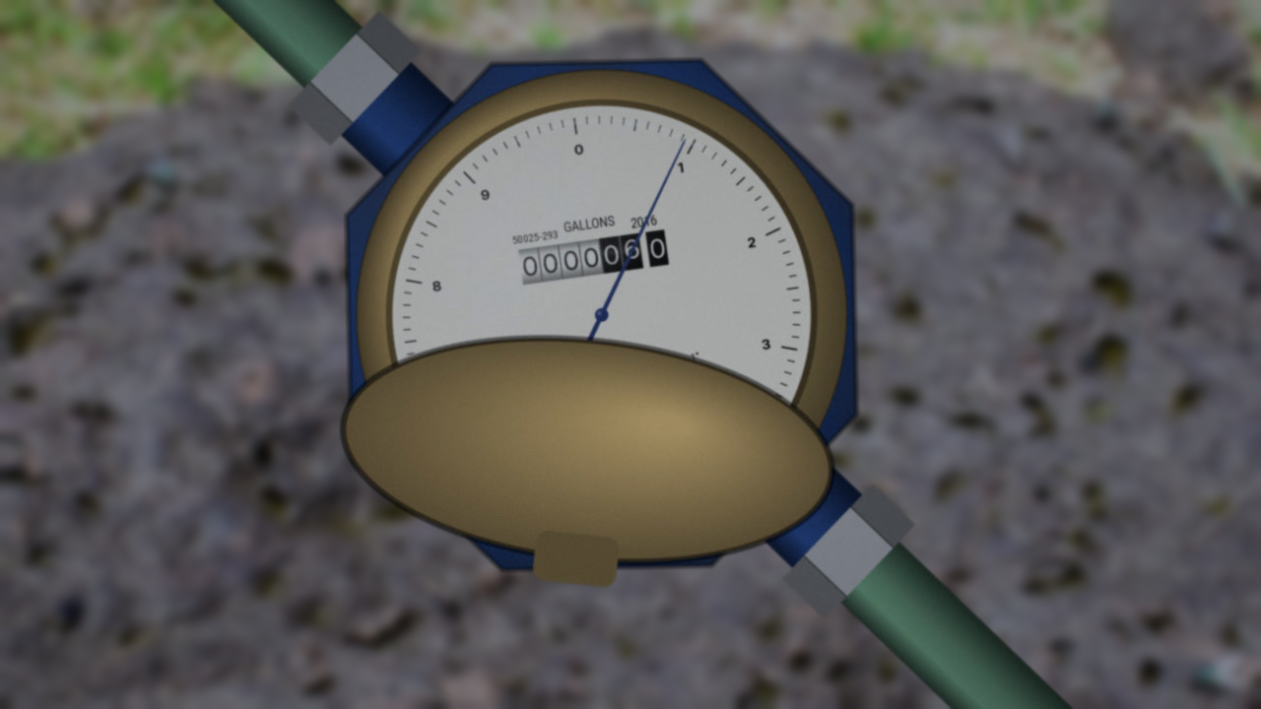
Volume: value=60.9 unit=gal
